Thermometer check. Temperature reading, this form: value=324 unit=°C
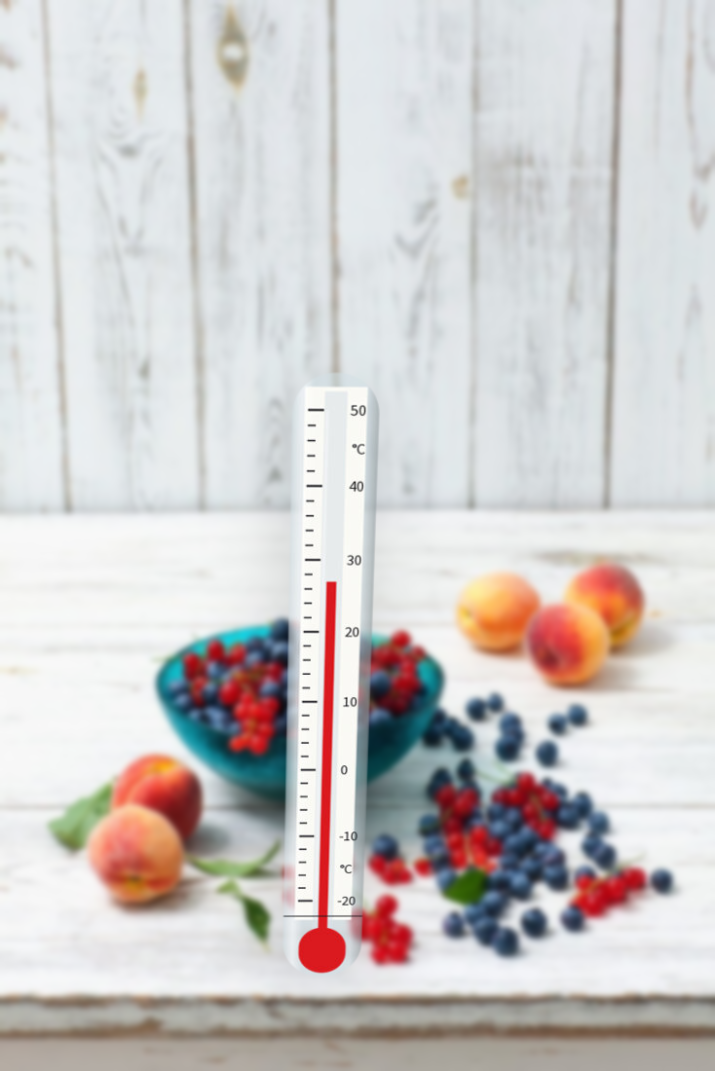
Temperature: value=27 unit=°C
